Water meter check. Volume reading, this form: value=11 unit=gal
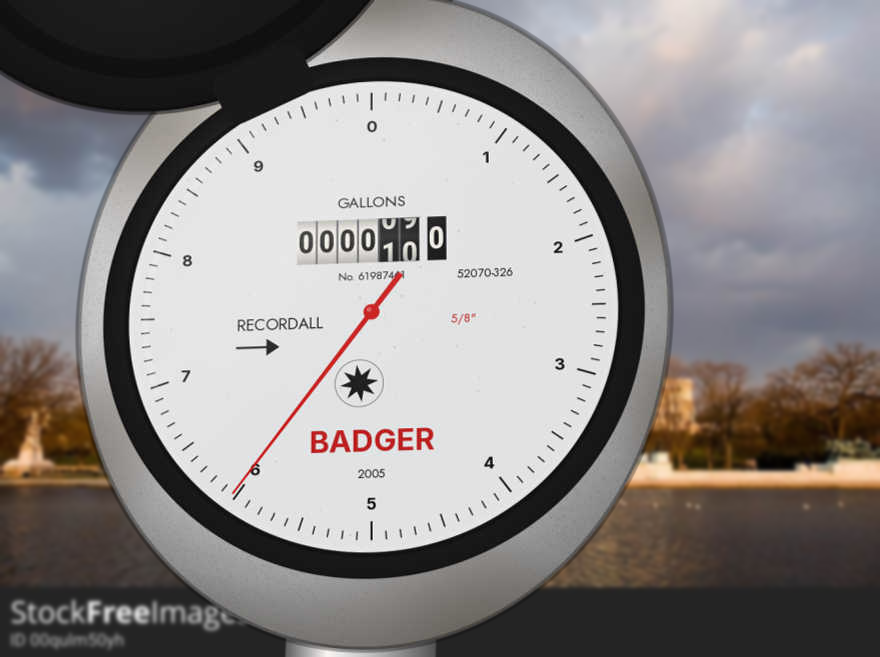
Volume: value=96.0 unit=gal
